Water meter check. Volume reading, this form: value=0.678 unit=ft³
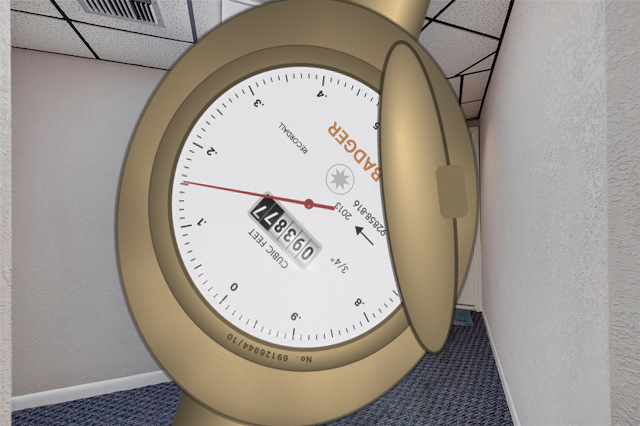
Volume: value=93877.15 unit=ft³
